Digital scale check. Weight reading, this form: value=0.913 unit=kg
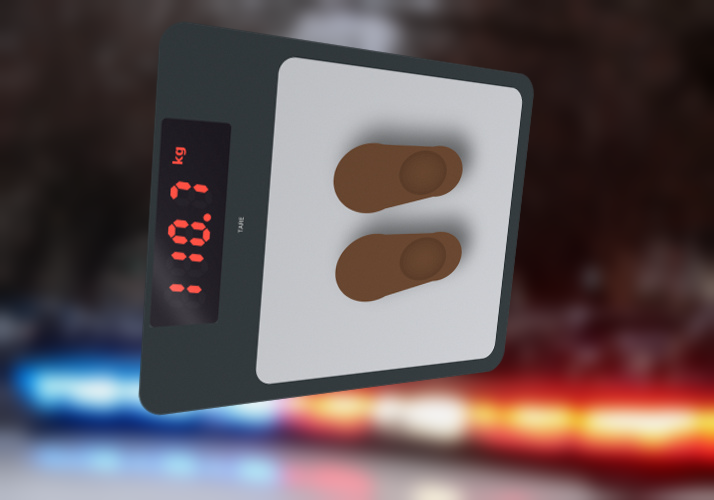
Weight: value=110.7 unit=kg
